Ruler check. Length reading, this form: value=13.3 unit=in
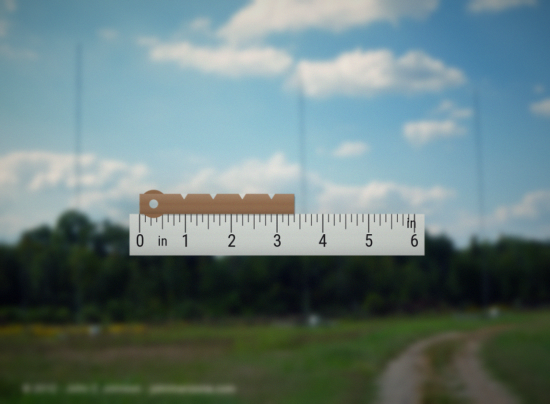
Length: value=3.375 unit=in
